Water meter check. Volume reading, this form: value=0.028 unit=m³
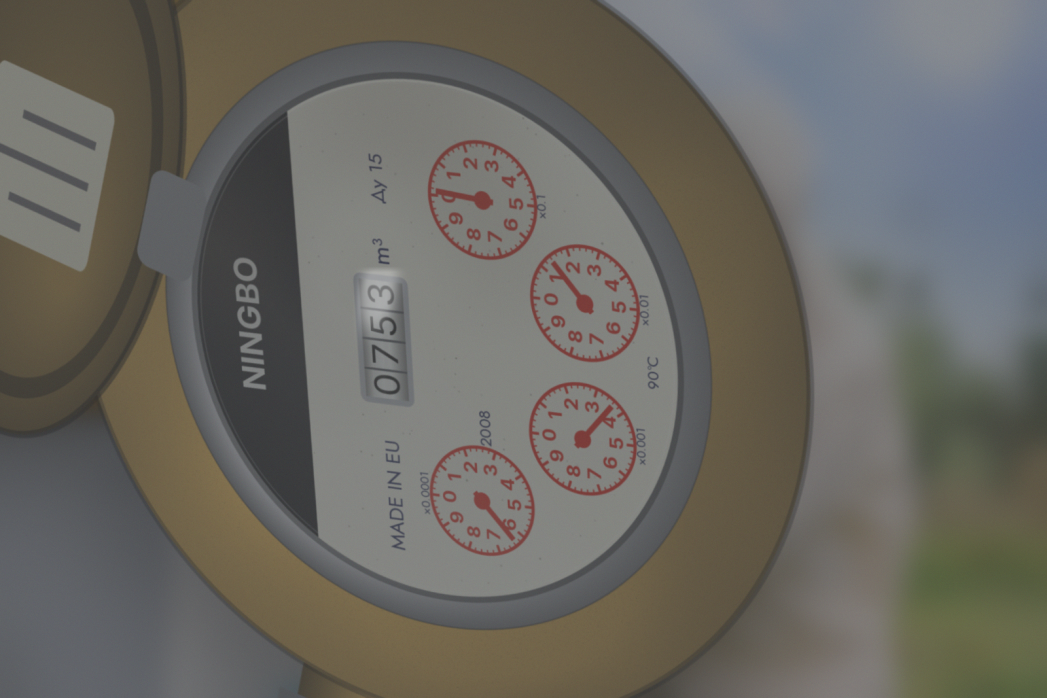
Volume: value=753.0136 unit=m³
